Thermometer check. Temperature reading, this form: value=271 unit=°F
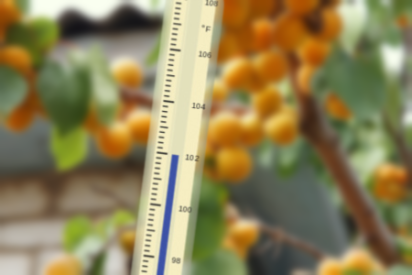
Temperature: value=102 unit=°F
